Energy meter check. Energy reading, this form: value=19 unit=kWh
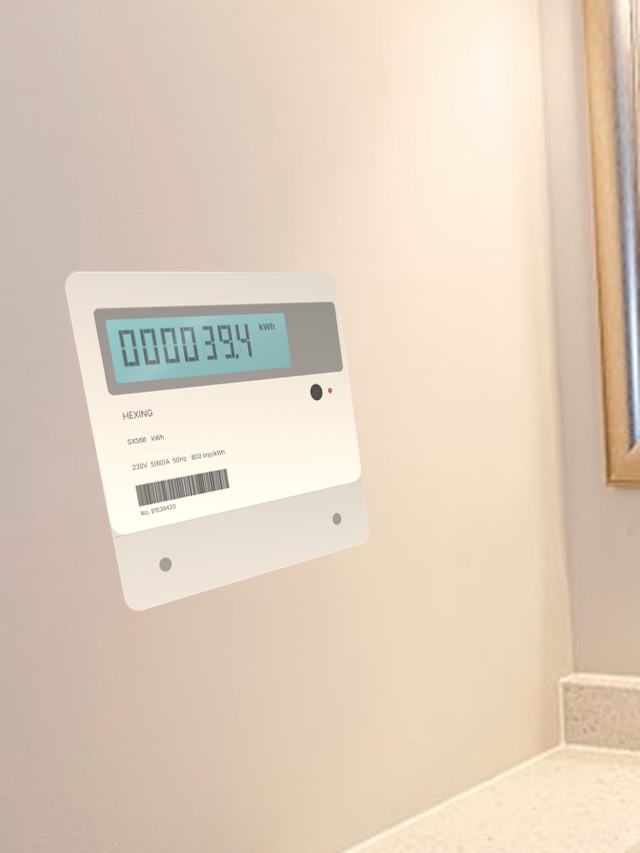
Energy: value=39.4 unit=kWh
